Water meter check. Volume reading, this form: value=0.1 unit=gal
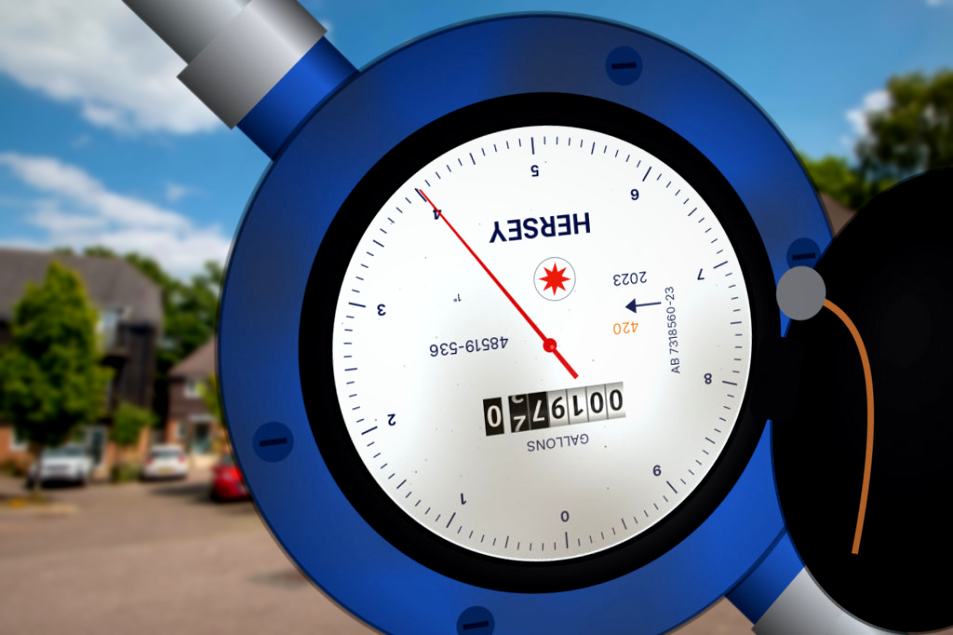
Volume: value=19724.0 unit=gal
